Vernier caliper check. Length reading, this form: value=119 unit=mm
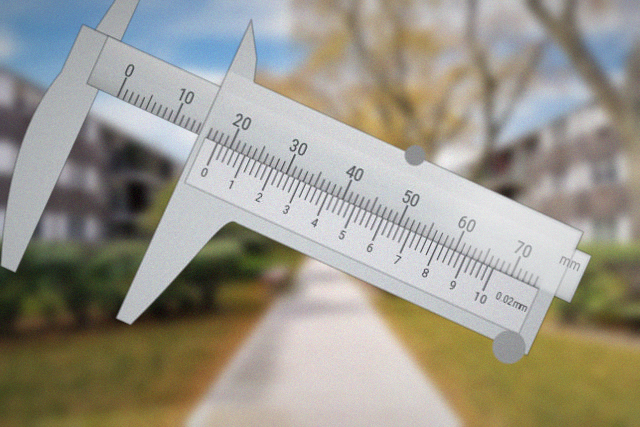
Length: value=17.8 unit=mm
